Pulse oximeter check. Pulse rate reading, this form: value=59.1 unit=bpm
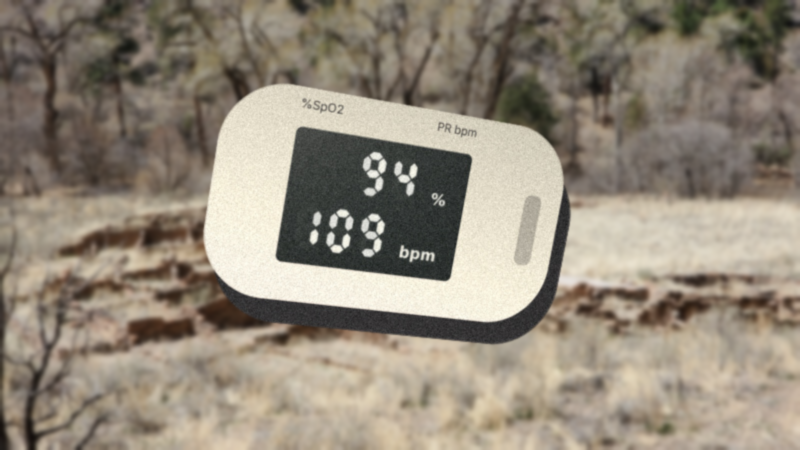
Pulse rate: value=109 unit=bpm
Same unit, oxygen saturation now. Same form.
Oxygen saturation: value=94 unit=%
